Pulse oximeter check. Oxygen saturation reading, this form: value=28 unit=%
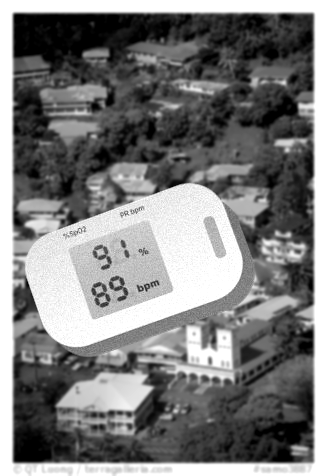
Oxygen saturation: value=91 unit=%
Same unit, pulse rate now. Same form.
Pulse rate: value=89 unit=bpm
